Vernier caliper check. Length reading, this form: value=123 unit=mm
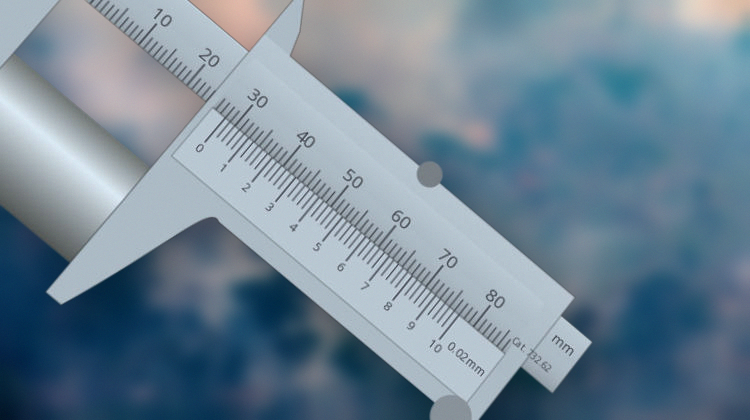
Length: value=28.0 unit=mm
